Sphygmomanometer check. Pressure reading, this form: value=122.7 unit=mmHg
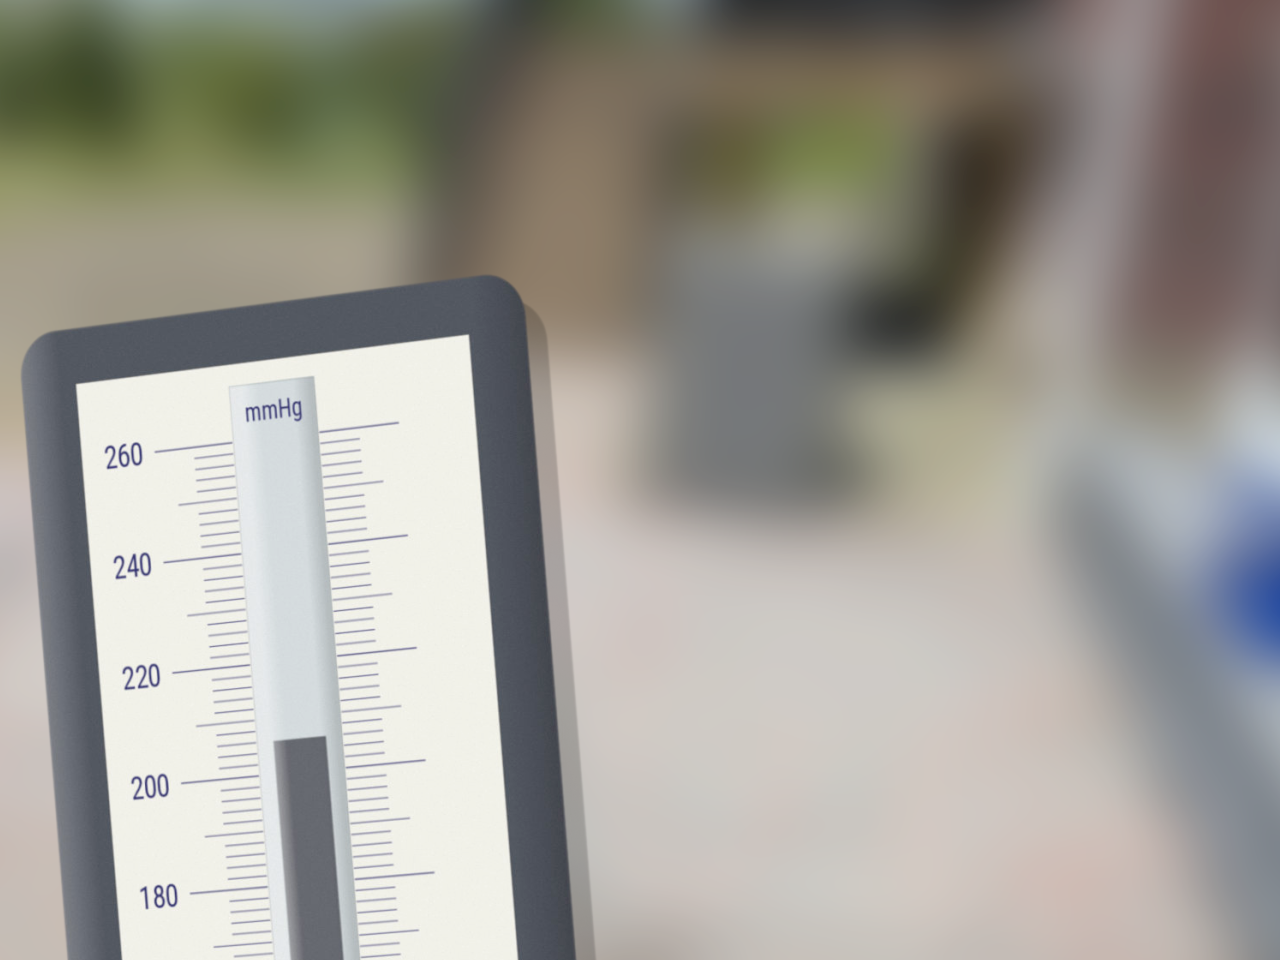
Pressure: value=206 unit=mmHg
